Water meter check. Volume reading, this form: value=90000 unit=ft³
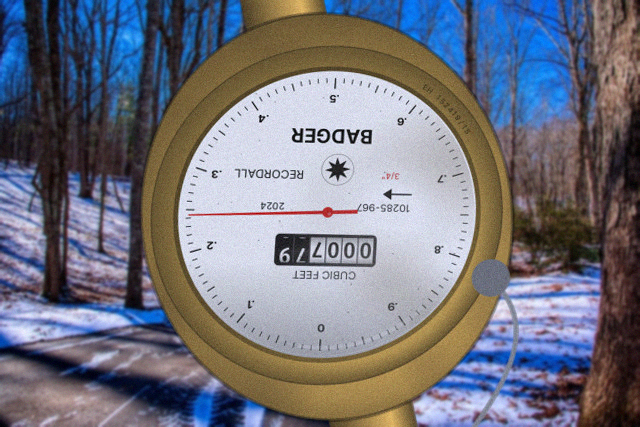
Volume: value=779.24 unit=ft³
